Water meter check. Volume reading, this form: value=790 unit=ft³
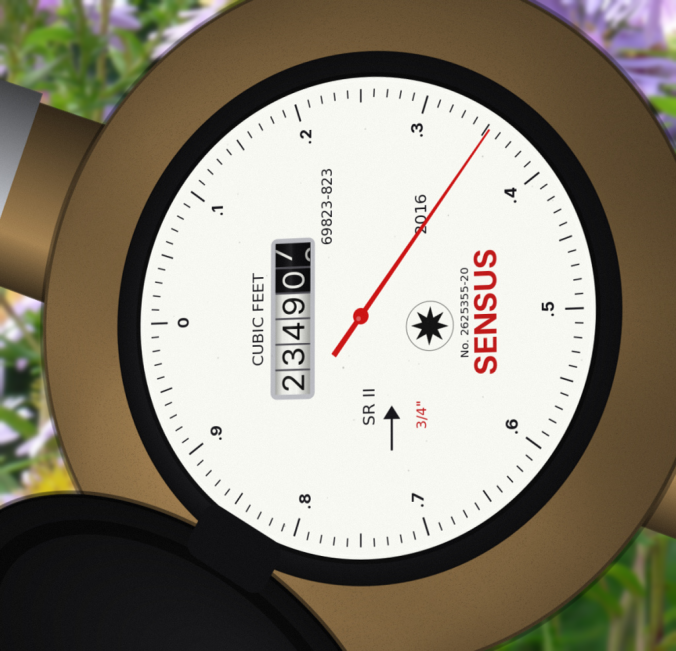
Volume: value=234907.35 unit=ft³
